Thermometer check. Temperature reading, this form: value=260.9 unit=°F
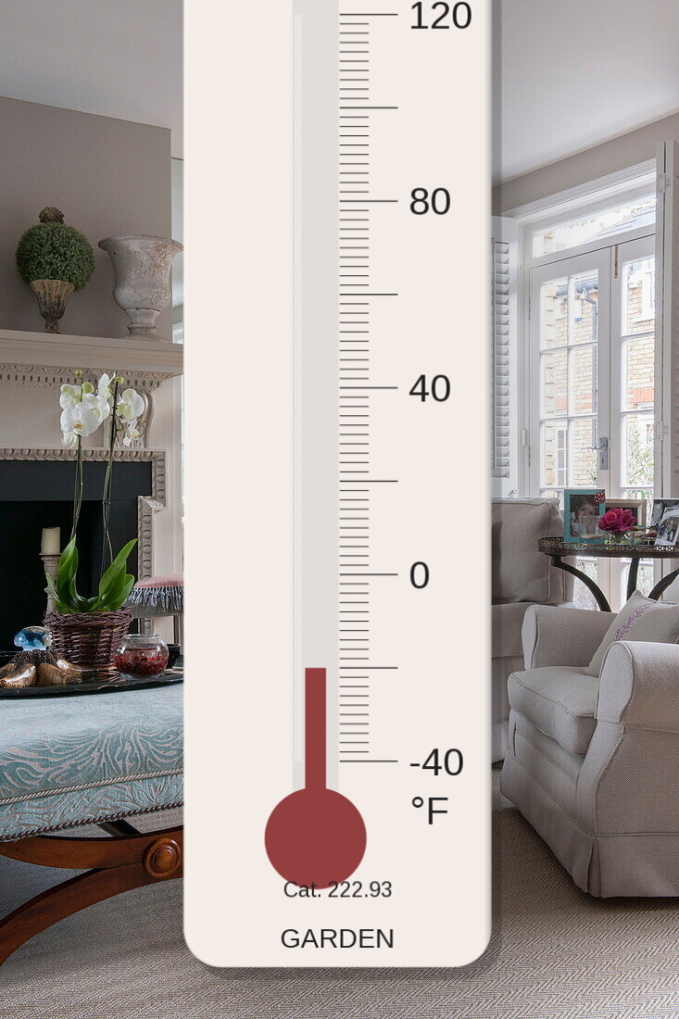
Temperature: value=-20 unit=°F
